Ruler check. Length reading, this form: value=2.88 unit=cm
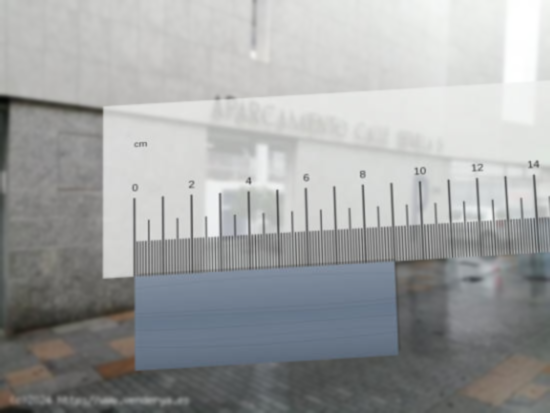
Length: value=9 unit=cm
